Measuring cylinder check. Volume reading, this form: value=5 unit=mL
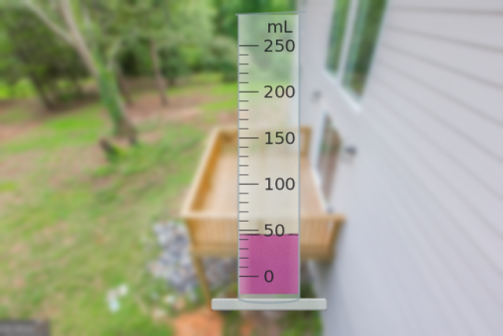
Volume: value=45 unit=mL
